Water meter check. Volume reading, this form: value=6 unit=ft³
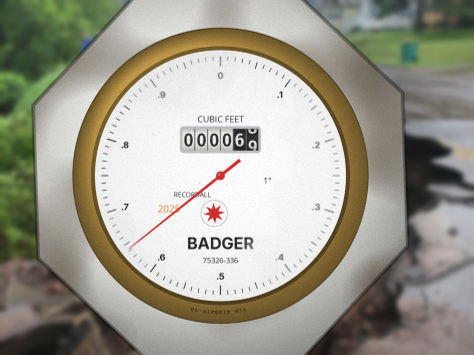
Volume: value=68.64 unit=ft³
